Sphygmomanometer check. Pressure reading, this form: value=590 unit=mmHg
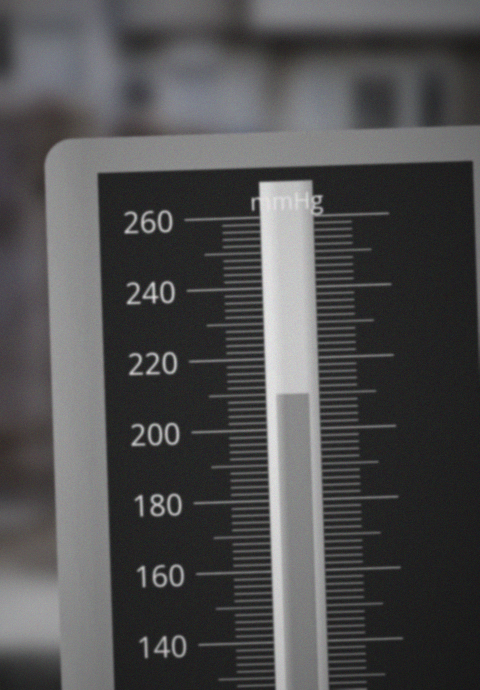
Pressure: value=210 unit=mmHg
